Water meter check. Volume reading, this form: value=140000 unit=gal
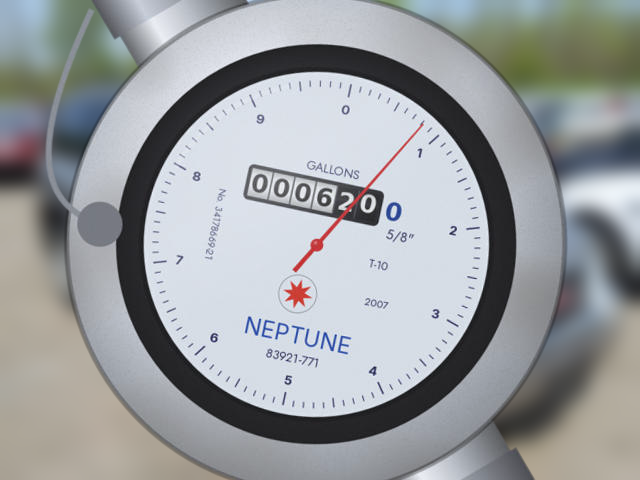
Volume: value=6200.8 unit=gal
